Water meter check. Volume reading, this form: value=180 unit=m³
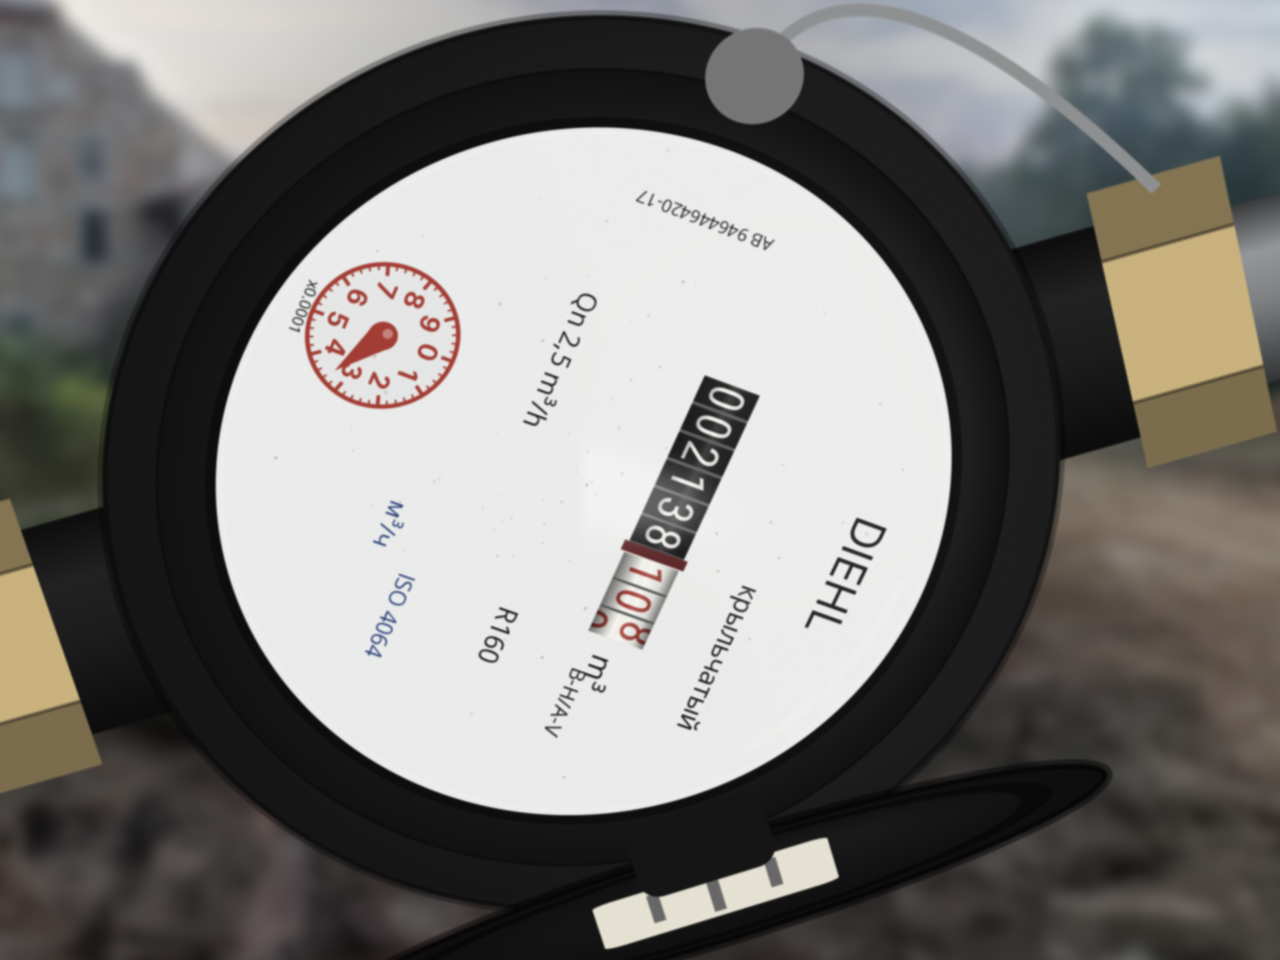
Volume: value=2138.1083 unit=m³
